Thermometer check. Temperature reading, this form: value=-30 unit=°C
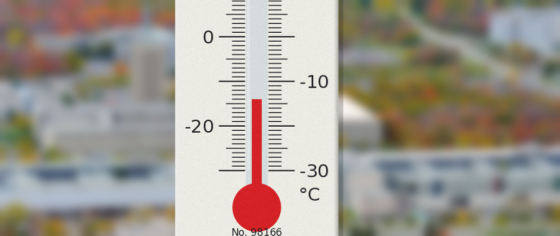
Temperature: value=-14 unit=°C
